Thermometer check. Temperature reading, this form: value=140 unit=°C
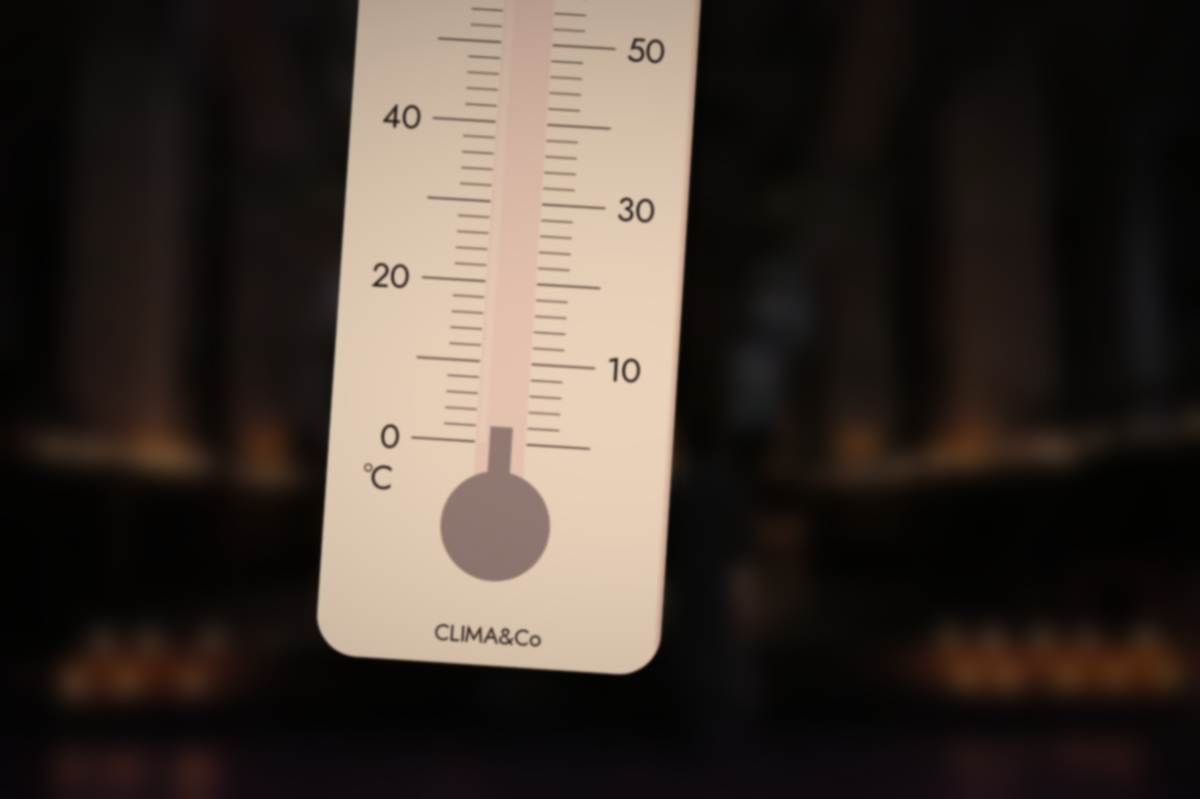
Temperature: value=2 unit=°C
